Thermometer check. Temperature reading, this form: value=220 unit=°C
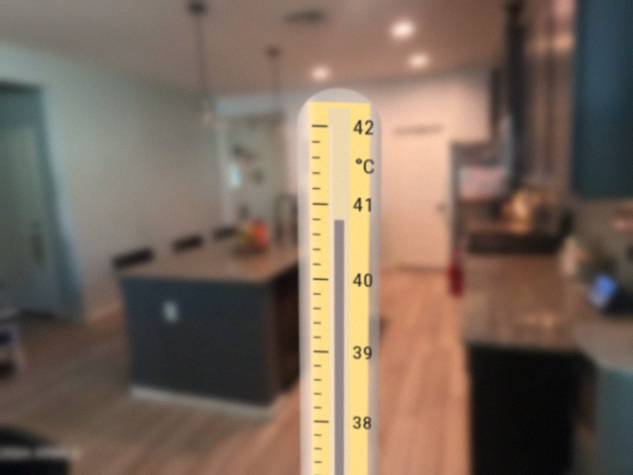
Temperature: value=40.8 unit=°C
